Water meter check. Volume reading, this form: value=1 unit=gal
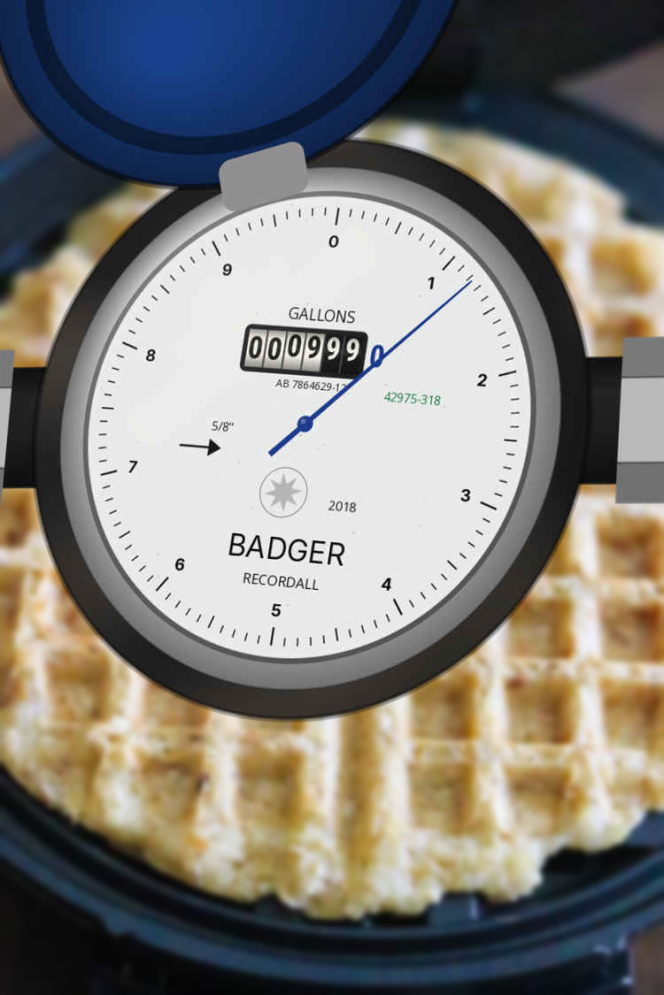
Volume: value=9991.2 unit=gal
